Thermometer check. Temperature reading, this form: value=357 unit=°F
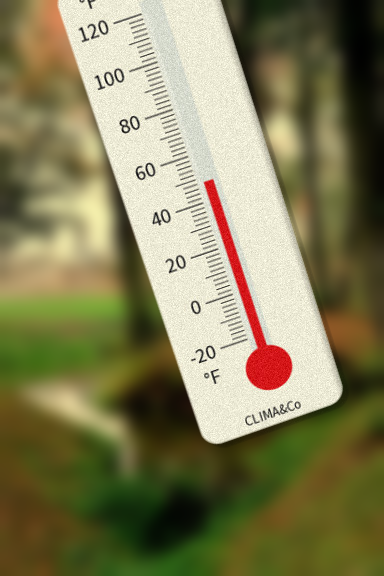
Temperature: value=48 unit=°F
